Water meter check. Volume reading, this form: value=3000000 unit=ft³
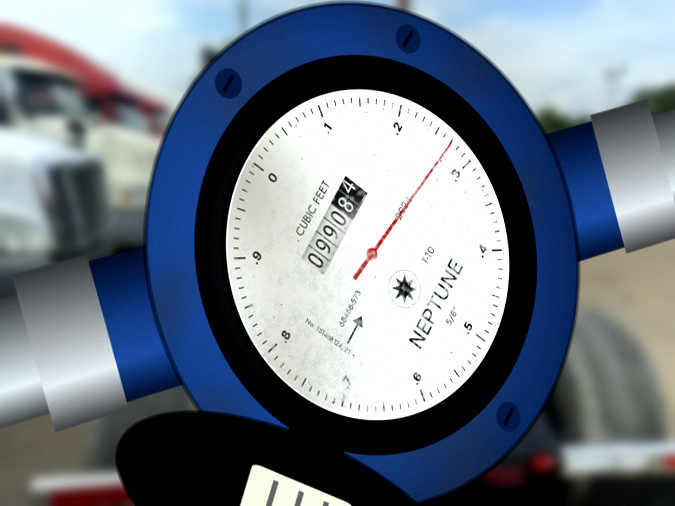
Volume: value=99084.27 unit=ft³
